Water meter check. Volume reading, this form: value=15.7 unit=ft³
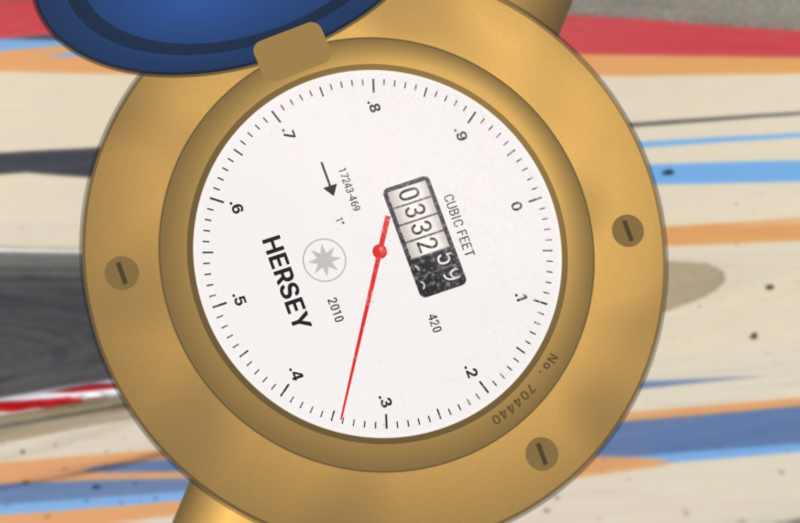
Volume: value=33259.34 unit=ft³
